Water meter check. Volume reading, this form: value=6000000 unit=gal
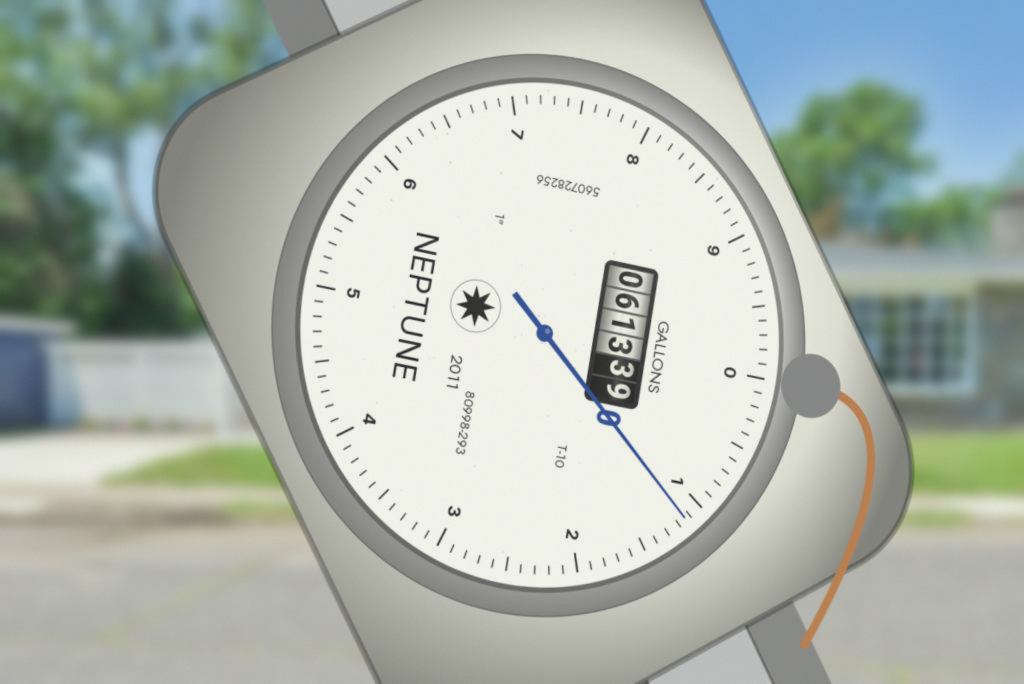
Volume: value=613391.1 unit=gal
